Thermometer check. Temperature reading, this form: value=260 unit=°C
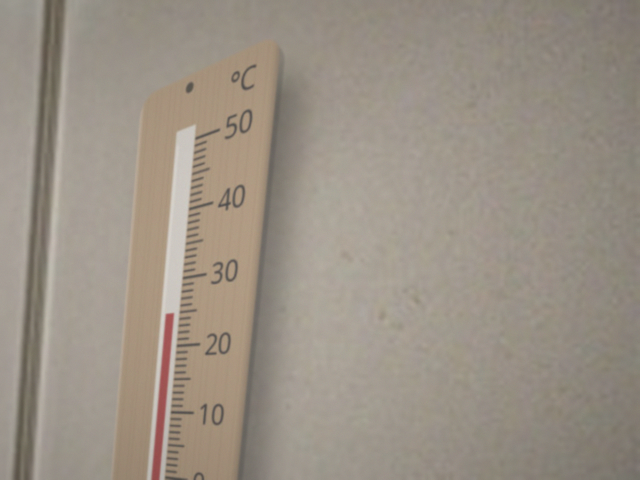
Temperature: value=25 unit=°C
